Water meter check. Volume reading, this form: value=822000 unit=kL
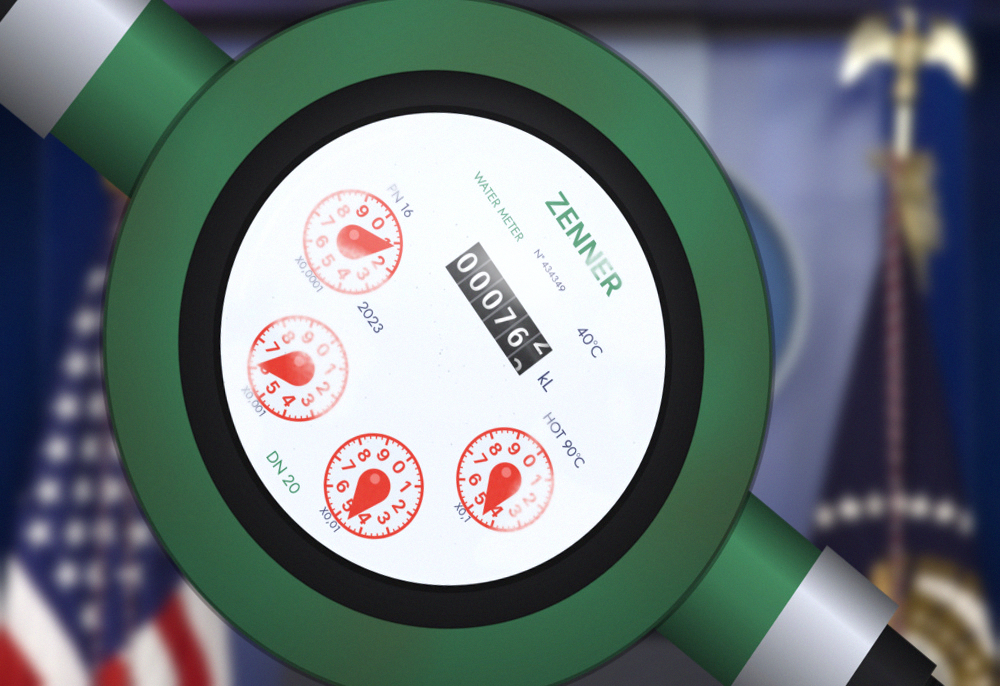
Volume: value=762.4461 unit=kL
